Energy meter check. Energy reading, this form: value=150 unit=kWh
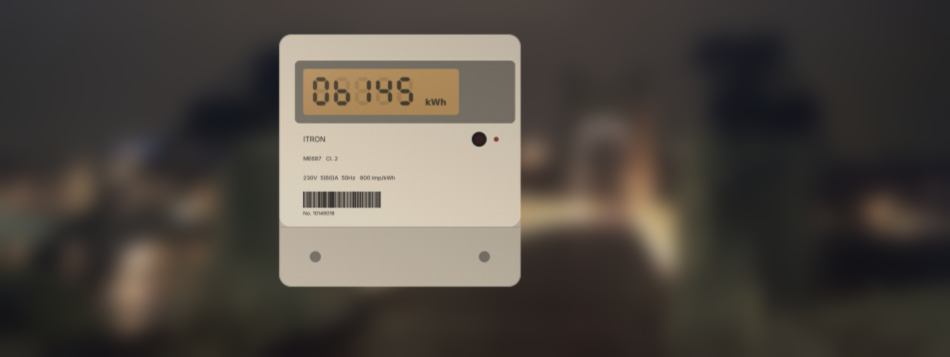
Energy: value=6145 unit=kWh
